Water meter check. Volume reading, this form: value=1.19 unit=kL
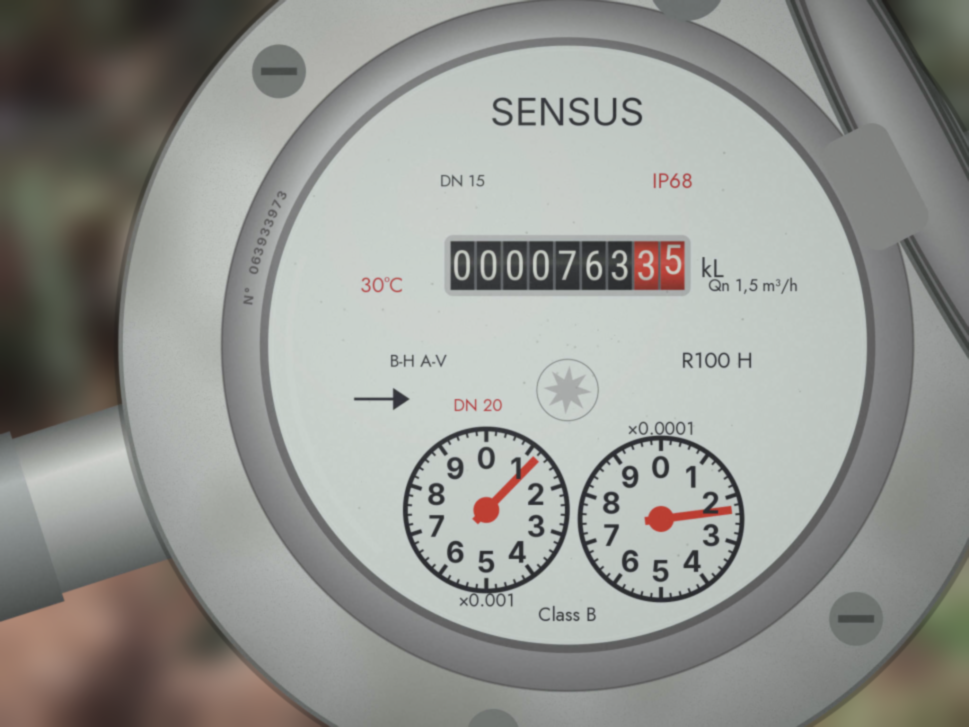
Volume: value=763.3512 unit=kL
